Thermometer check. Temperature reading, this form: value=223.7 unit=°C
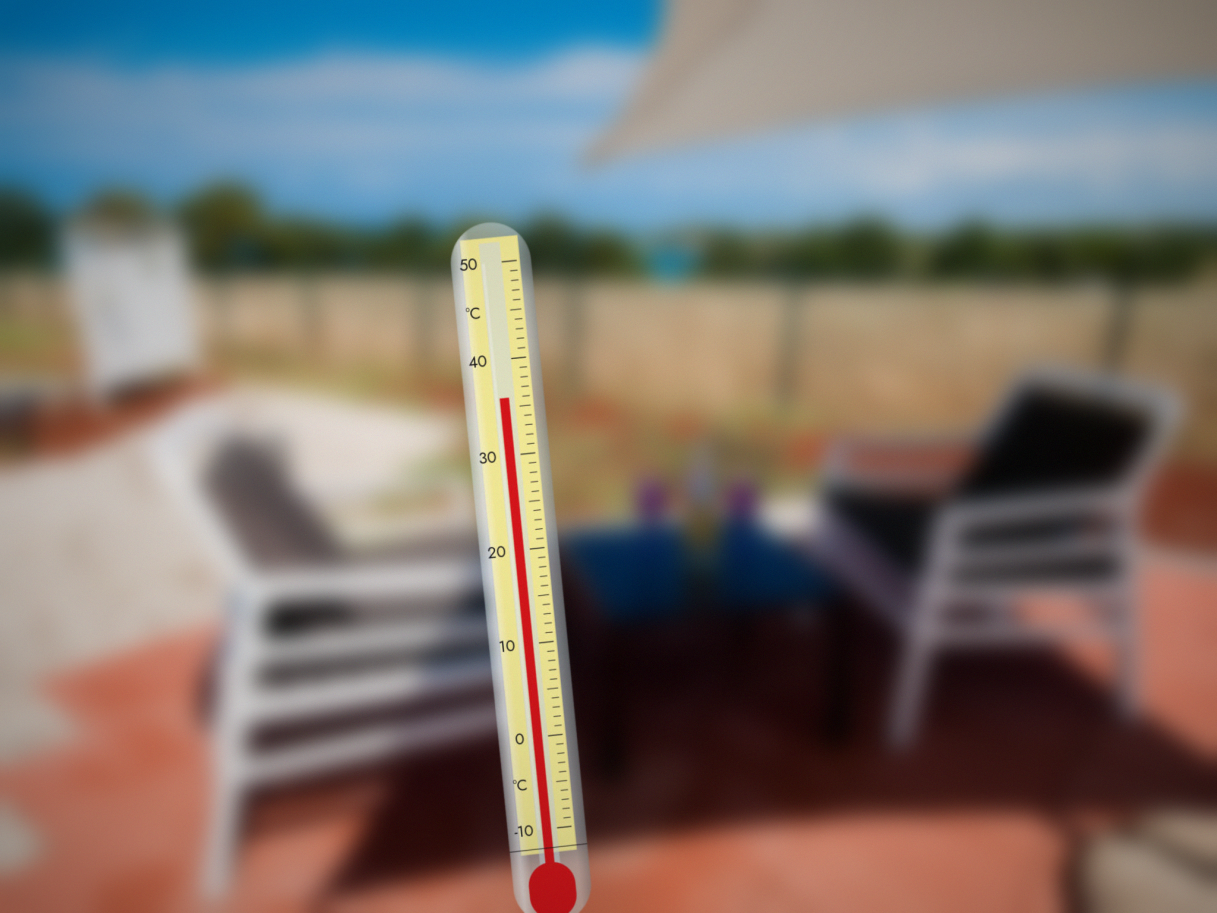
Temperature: value=36 unit=°C
